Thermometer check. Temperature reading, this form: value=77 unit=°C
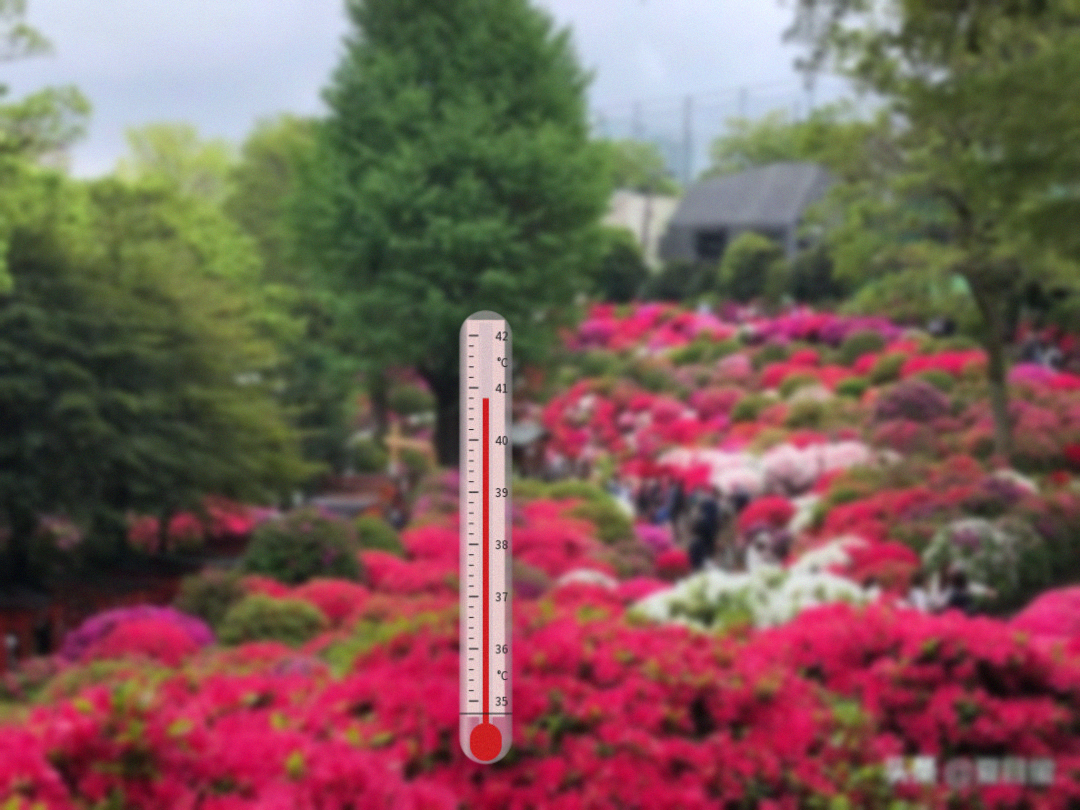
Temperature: value=40.8 unit=°C
